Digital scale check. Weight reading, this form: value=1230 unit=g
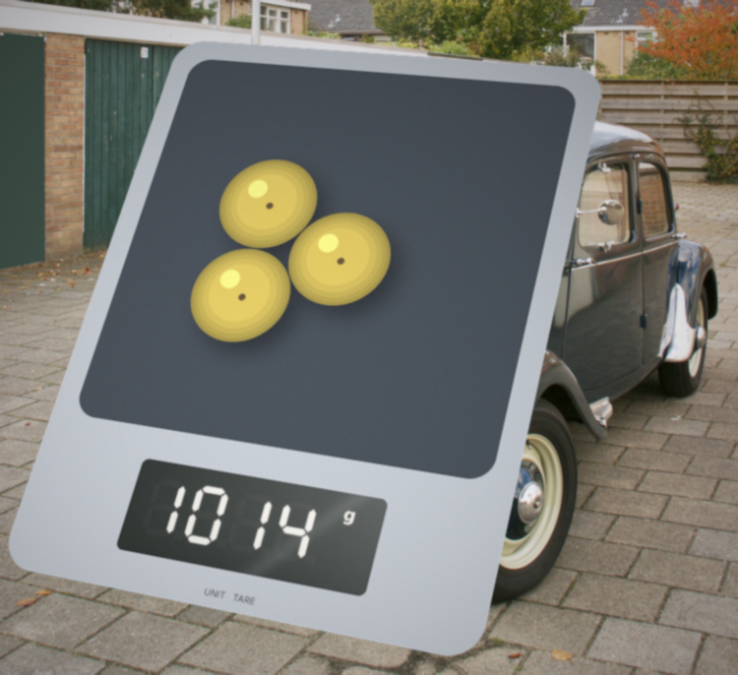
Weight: value=1014 unit=g
